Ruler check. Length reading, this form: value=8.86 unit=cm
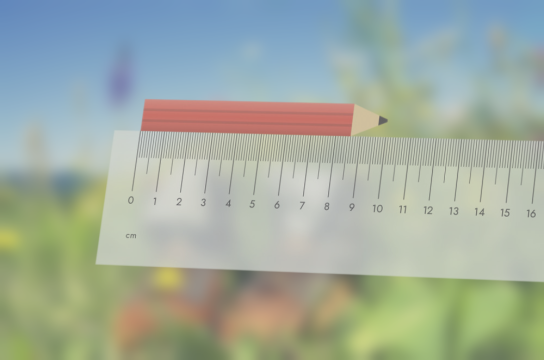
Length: value=10 unit=cm
